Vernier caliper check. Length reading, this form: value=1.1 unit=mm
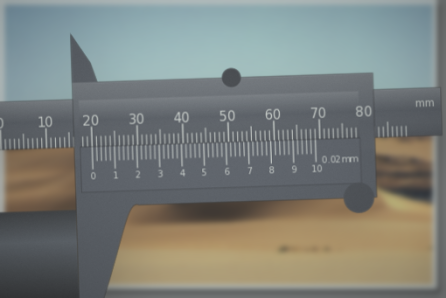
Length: value=20.0 unit=mm
